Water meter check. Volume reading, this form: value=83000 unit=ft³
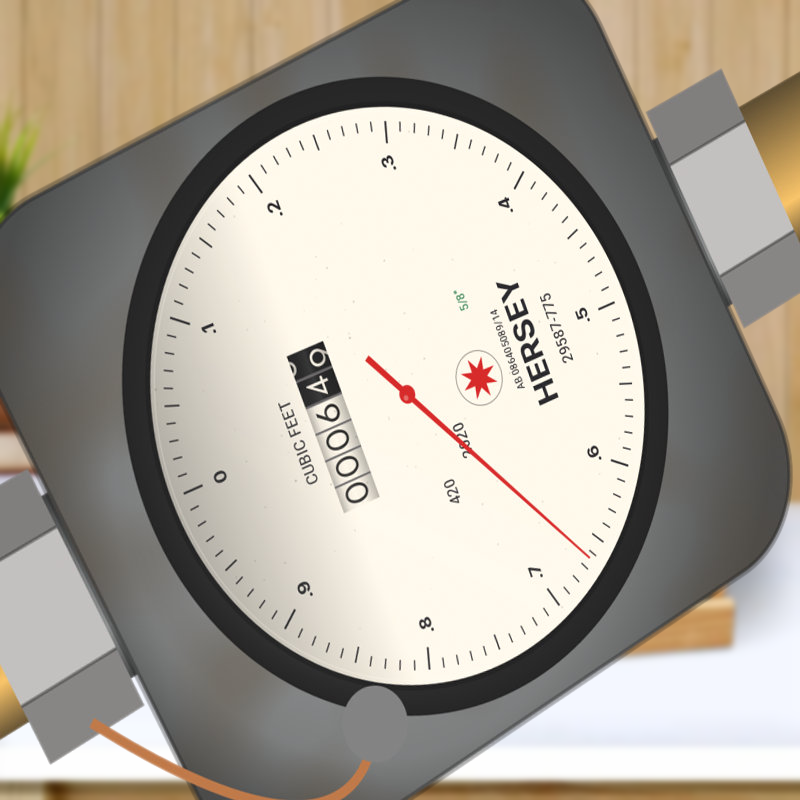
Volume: value=648.66 unit=ft³
